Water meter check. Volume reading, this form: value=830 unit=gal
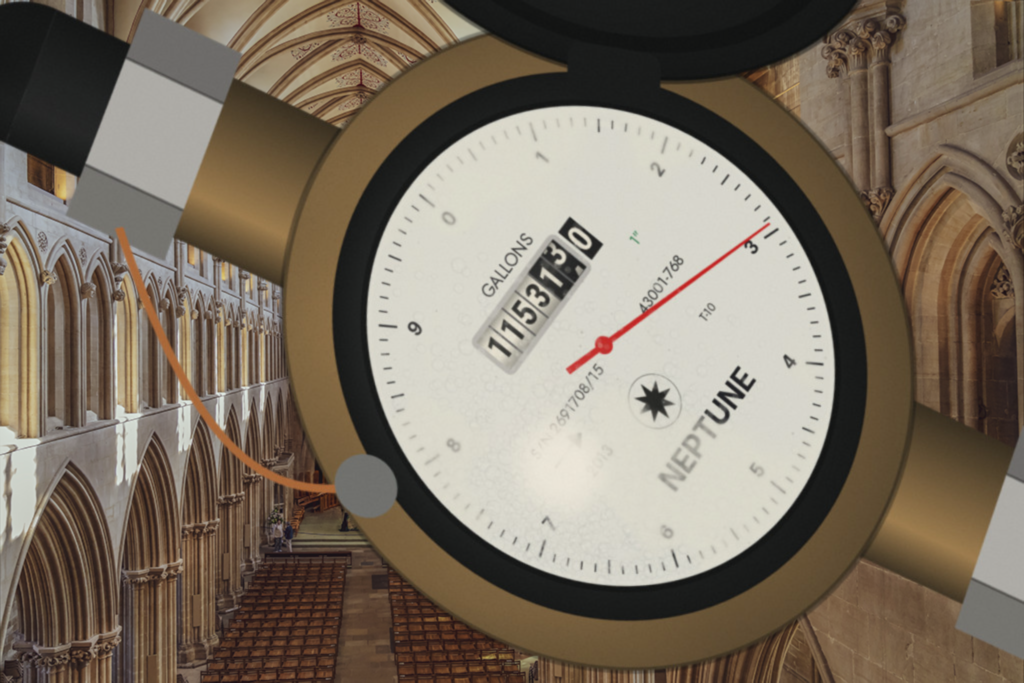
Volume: value=1153132.9 unit=gal
